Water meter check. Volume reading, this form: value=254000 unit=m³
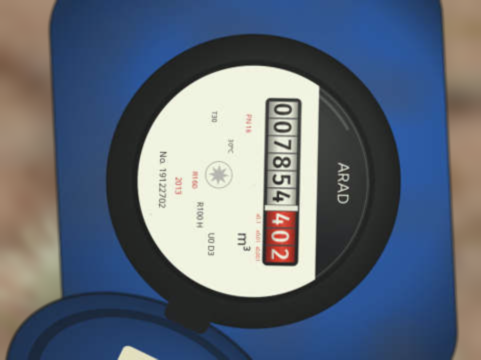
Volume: value=7854.402 unit=m³
